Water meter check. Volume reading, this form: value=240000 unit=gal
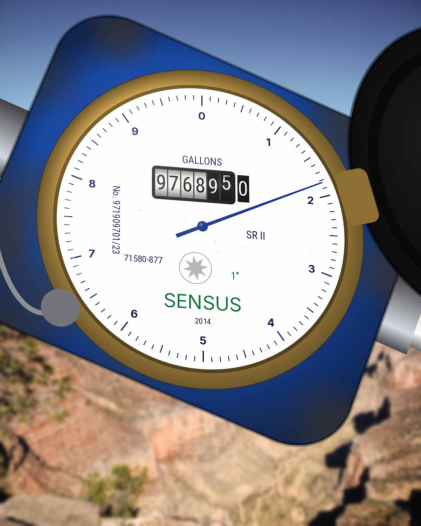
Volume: value=9768951.8 unit=gal
